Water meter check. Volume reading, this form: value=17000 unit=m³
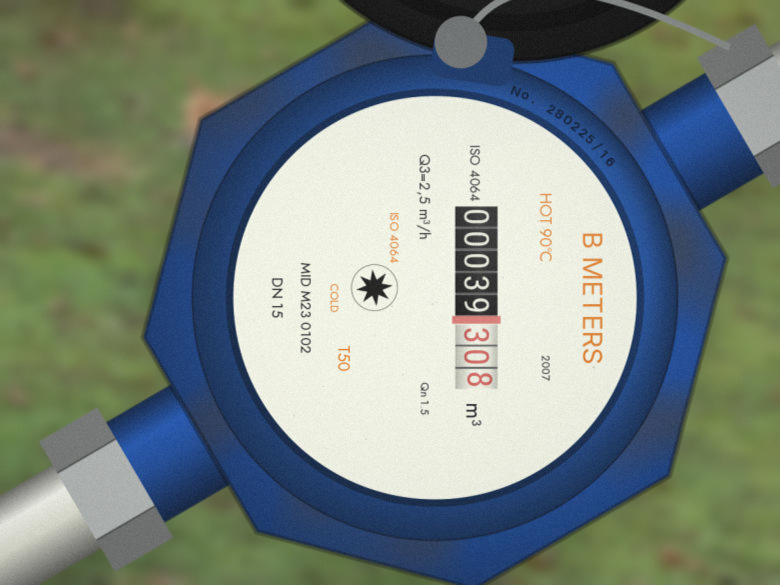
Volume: value=39.308 unit=m³
